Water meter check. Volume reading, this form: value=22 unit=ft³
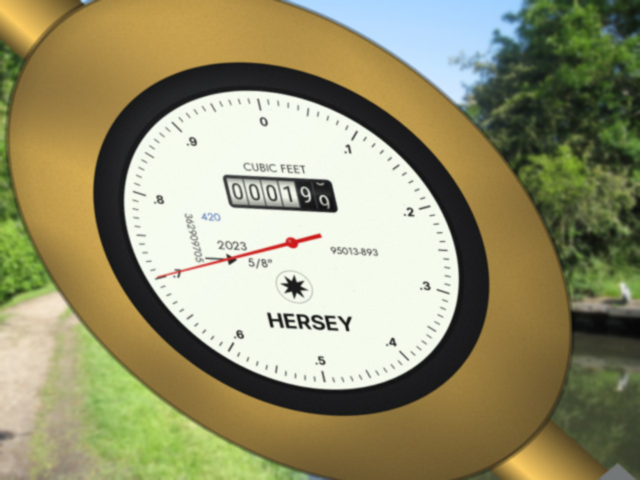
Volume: value=198.70 unit=ft³
